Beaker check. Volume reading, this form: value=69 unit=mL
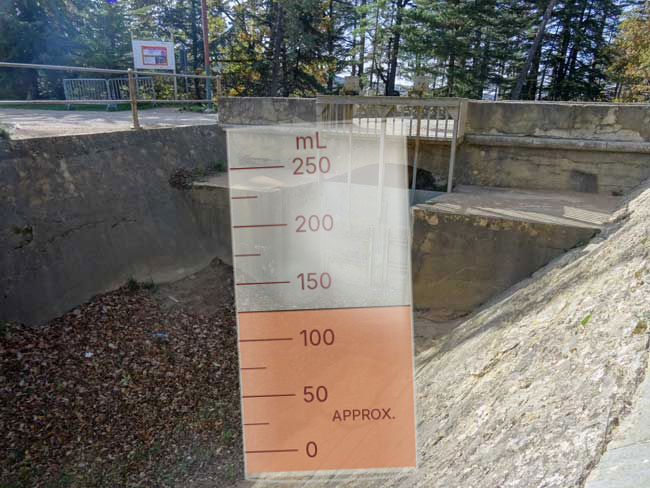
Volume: value=125 unit=mL
